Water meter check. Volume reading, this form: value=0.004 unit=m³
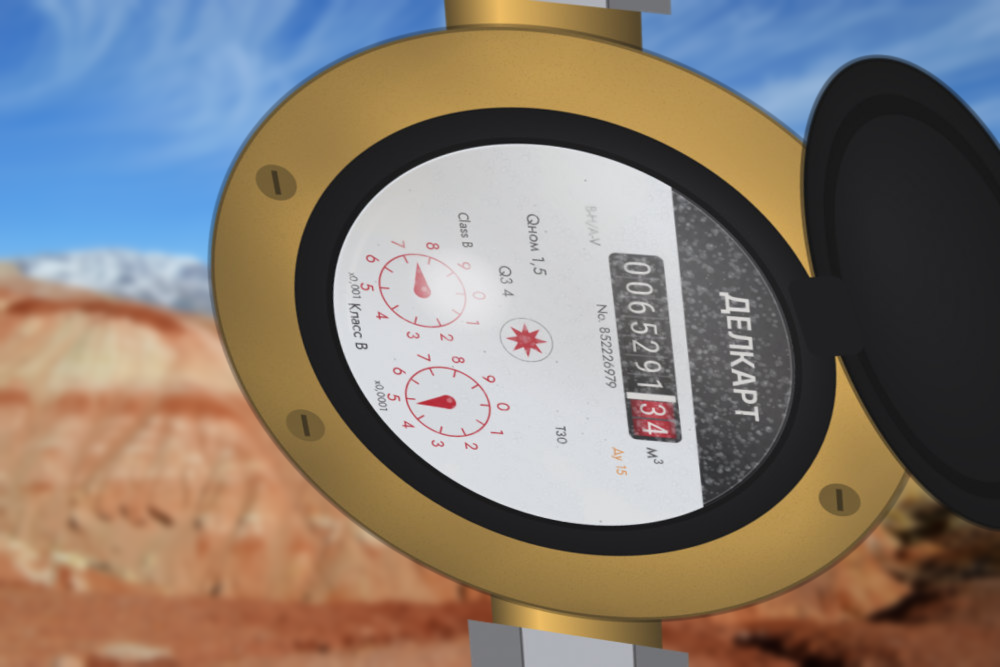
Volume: value=65291.3474 unit=m³
